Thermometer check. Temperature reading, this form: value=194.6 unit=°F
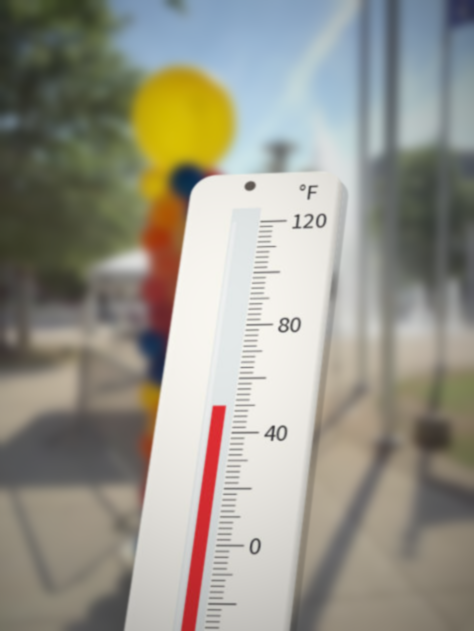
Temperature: value=50 unit=°F
